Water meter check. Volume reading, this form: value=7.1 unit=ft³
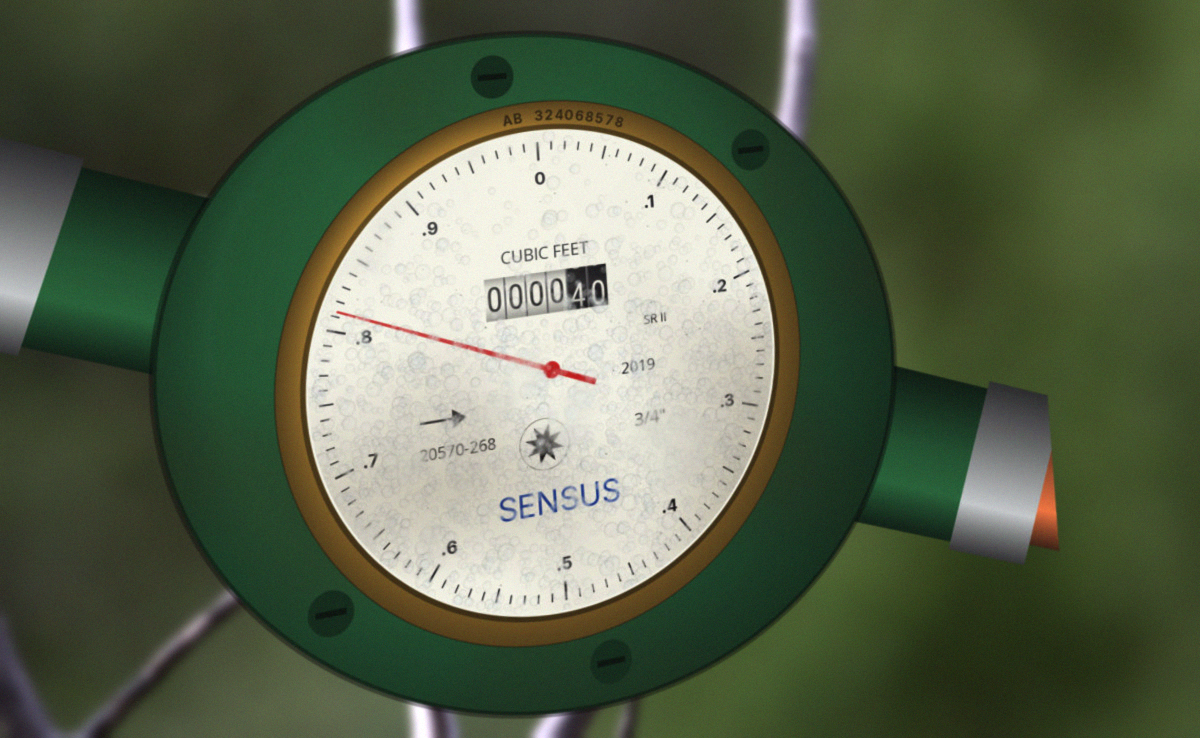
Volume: value=39.81 unit=ft³
